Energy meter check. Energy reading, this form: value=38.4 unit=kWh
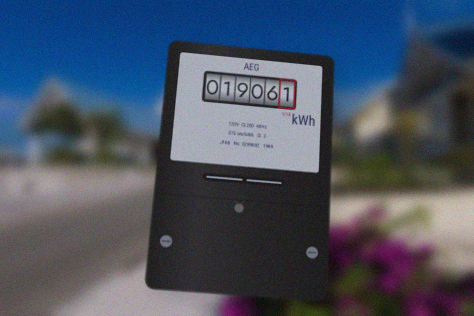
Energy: value=1906.1 unit=kWh
